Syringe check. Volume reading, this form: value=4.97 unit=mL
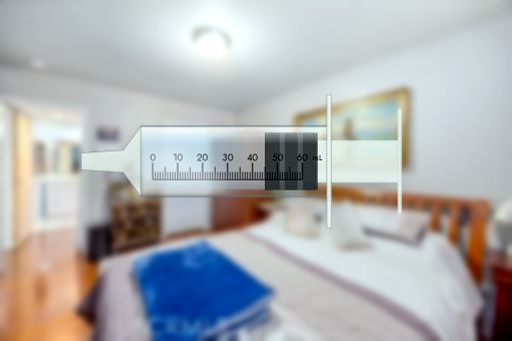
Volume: value=45 unit=mL
